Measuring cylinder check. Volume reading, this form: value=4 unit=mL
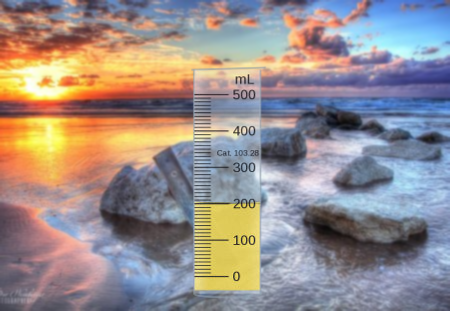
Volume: value=200 unit=mL
